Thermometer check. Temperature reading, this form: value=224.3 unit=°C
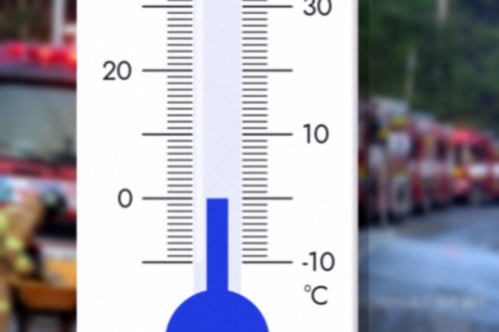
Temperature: value=0 unit=°C
